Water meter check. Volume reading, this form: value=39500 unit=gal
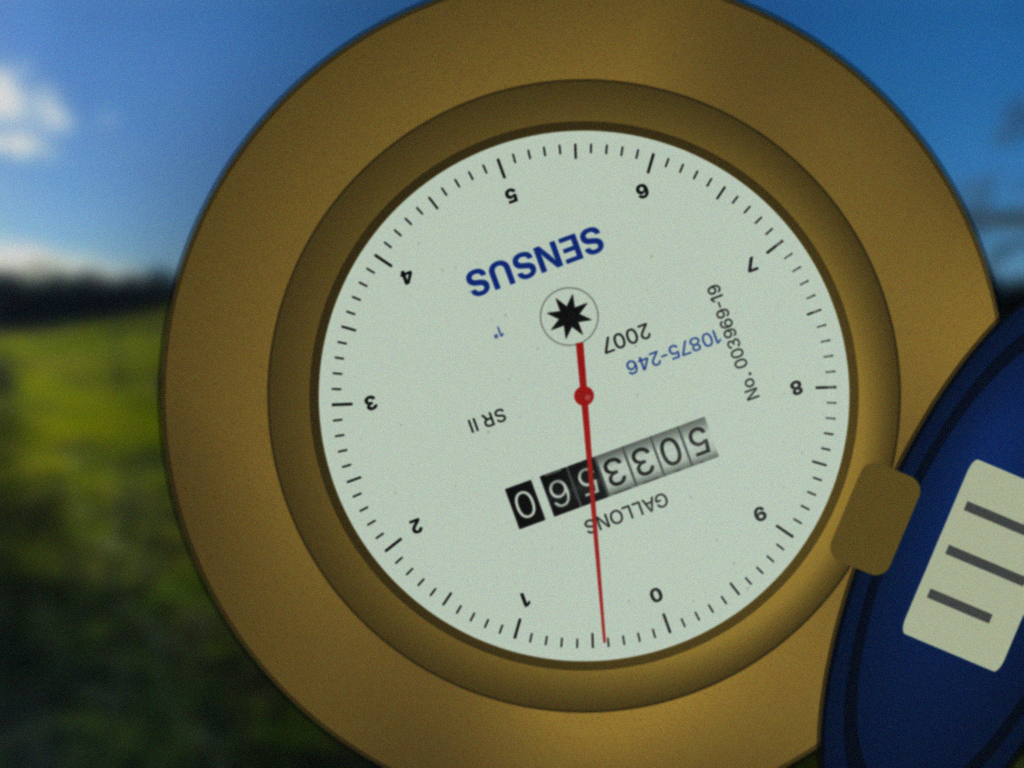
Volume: value=5033560.4 unit=gal
